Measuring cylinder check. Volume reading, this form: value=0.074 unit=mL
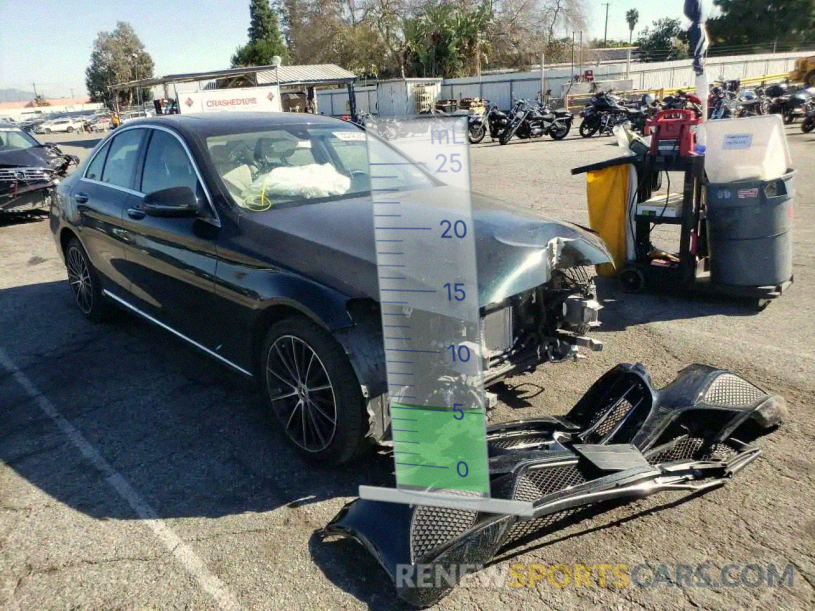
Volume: value=5 unit=mL
